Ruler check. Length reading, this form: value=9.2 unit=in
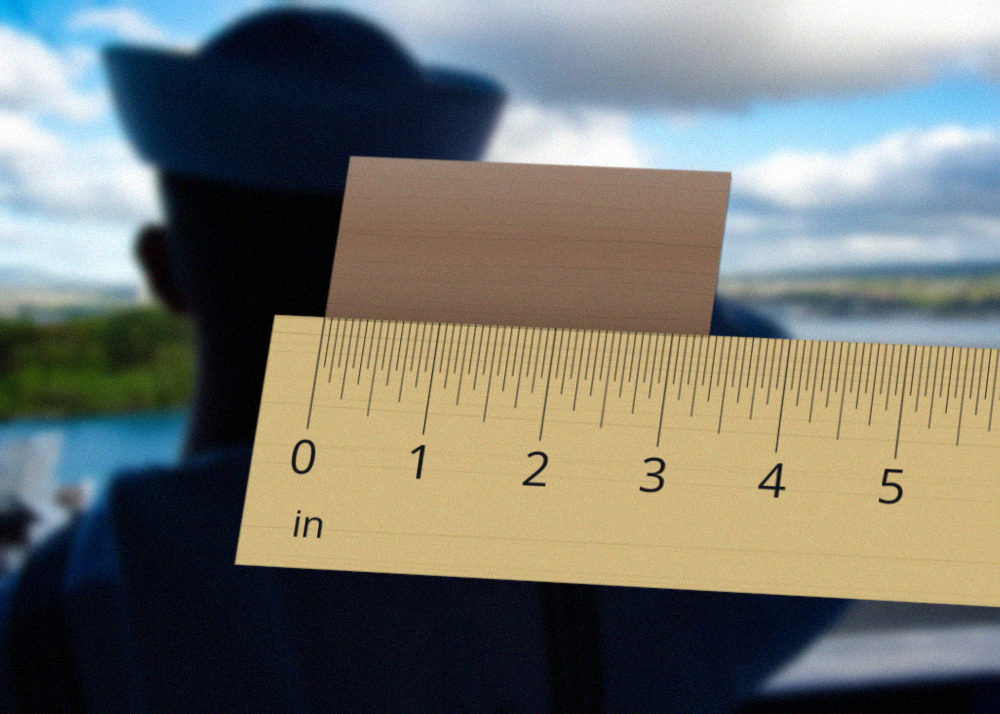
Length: value=3.3125 unit=in
